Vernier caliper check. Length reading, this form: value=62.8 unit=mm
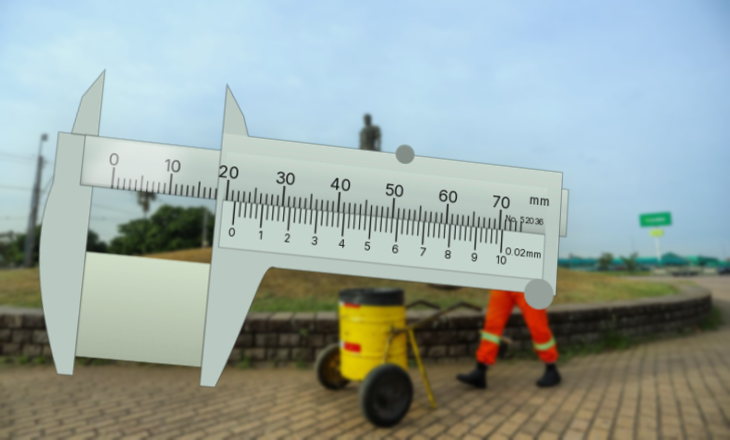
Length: value=21.5 unit=mm
